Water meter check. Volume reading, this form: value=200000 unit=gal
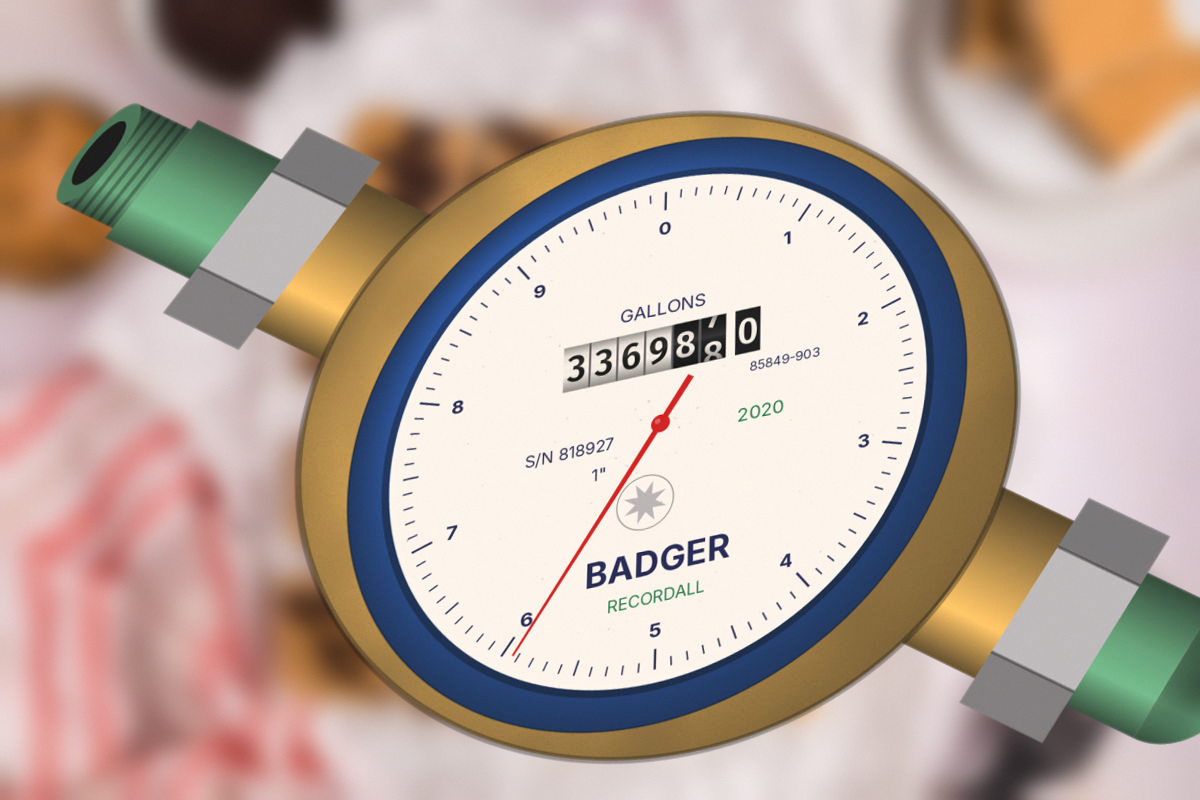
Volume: value=3369875.9 unit=gal
